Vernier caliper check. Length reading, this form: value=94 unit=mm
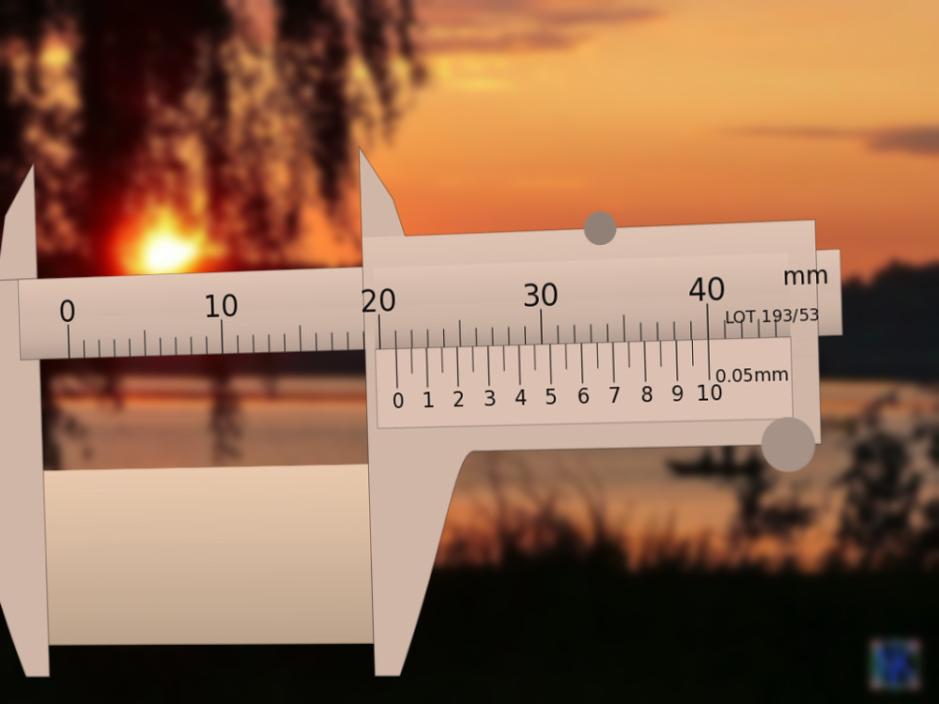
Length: value=21.0 unit=mm
